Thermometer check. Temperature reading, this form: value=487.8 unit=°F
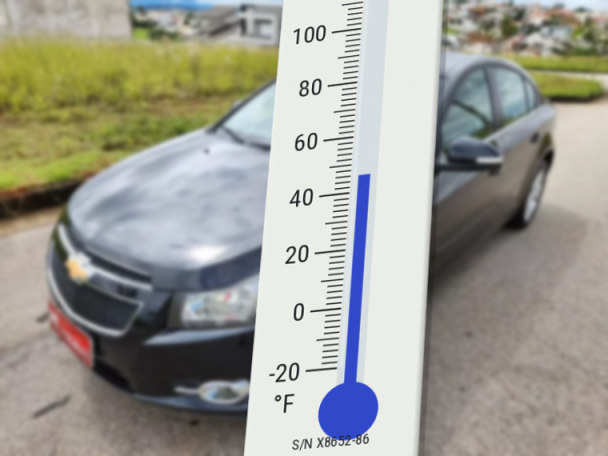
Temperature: value=46 unit=°F
